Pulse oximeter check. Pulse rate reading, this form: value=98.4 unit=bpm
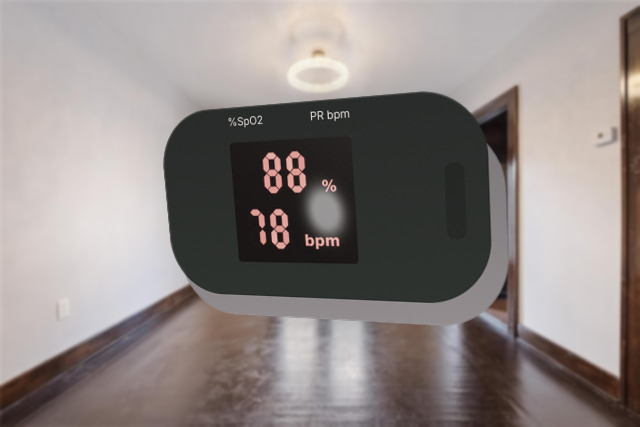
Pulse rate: value=78 unit=bpm
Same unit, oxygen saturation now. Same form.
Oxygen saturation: value=88 unit=%
